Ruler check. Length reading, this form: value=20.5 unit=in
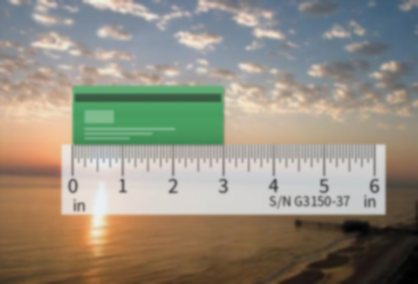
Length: value=3 unit=in
